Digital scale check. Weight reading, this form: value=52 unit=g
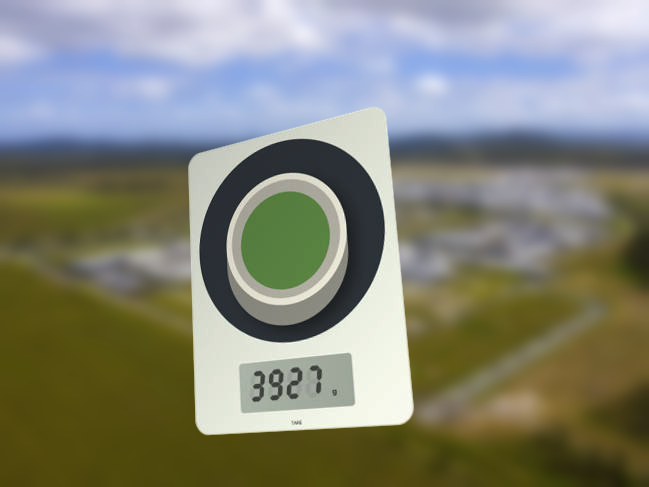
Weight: value=3927 unit=g
